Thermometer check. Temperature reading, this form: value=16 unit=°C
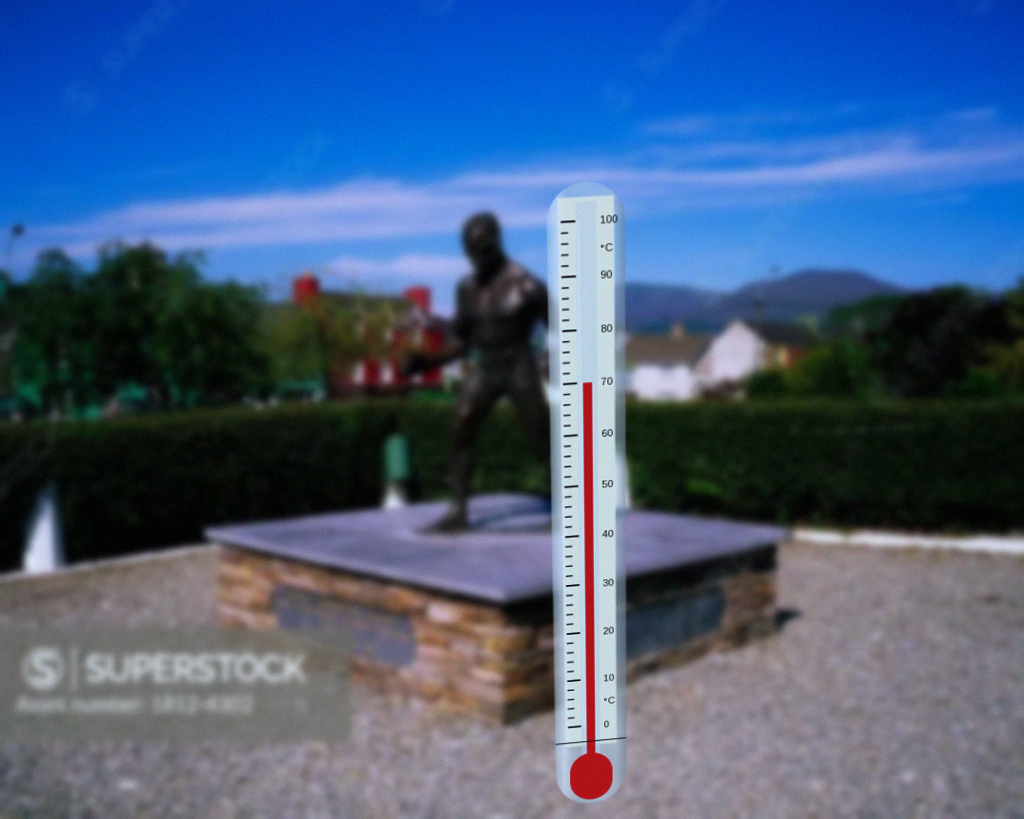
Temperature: value=70 unit=°C
